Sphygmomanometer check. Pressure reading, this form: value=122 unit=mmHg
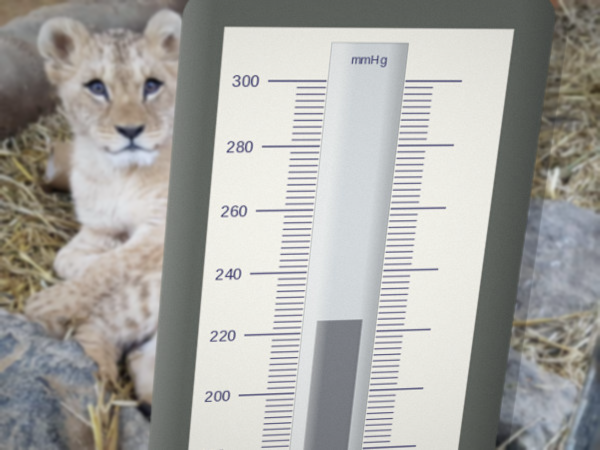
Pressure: value=224 unit=mmHg
